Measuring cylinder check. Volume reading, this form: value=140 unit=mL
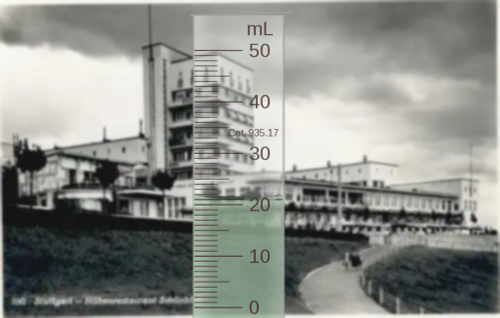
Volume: value=21 unit=mL
